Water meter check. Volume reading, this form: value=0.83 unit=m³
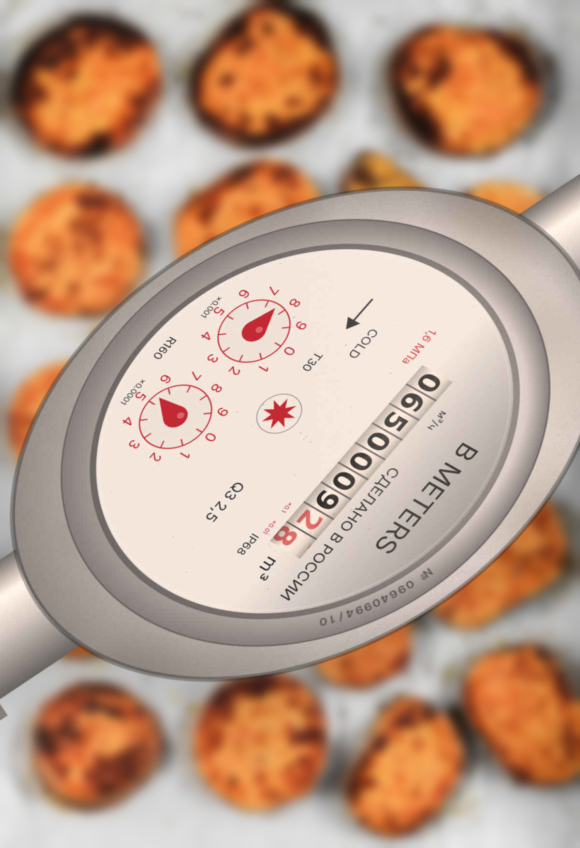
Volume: value=650009.2775 unit=m³
